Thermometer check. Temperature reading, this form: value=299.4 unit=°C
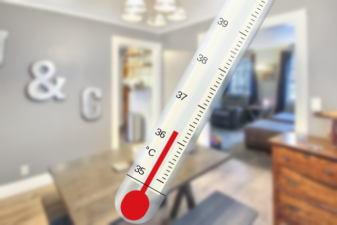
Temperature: value=36.2 unit=°C
